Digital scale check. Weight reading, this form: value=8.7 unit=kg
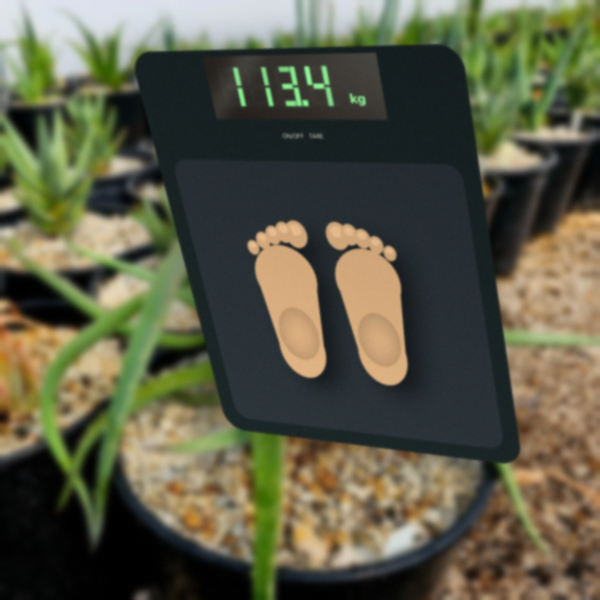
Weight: value=113.4 unit=kg
